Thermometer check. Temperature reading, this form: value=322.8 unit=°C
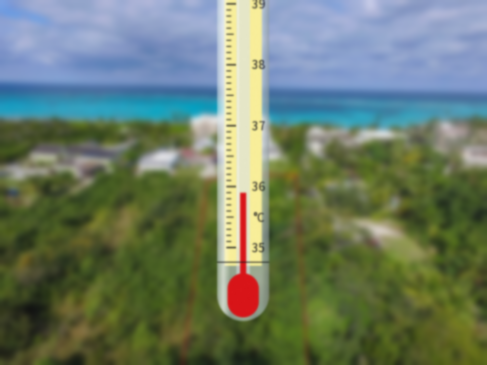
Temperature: value=35.9 unit=°C
